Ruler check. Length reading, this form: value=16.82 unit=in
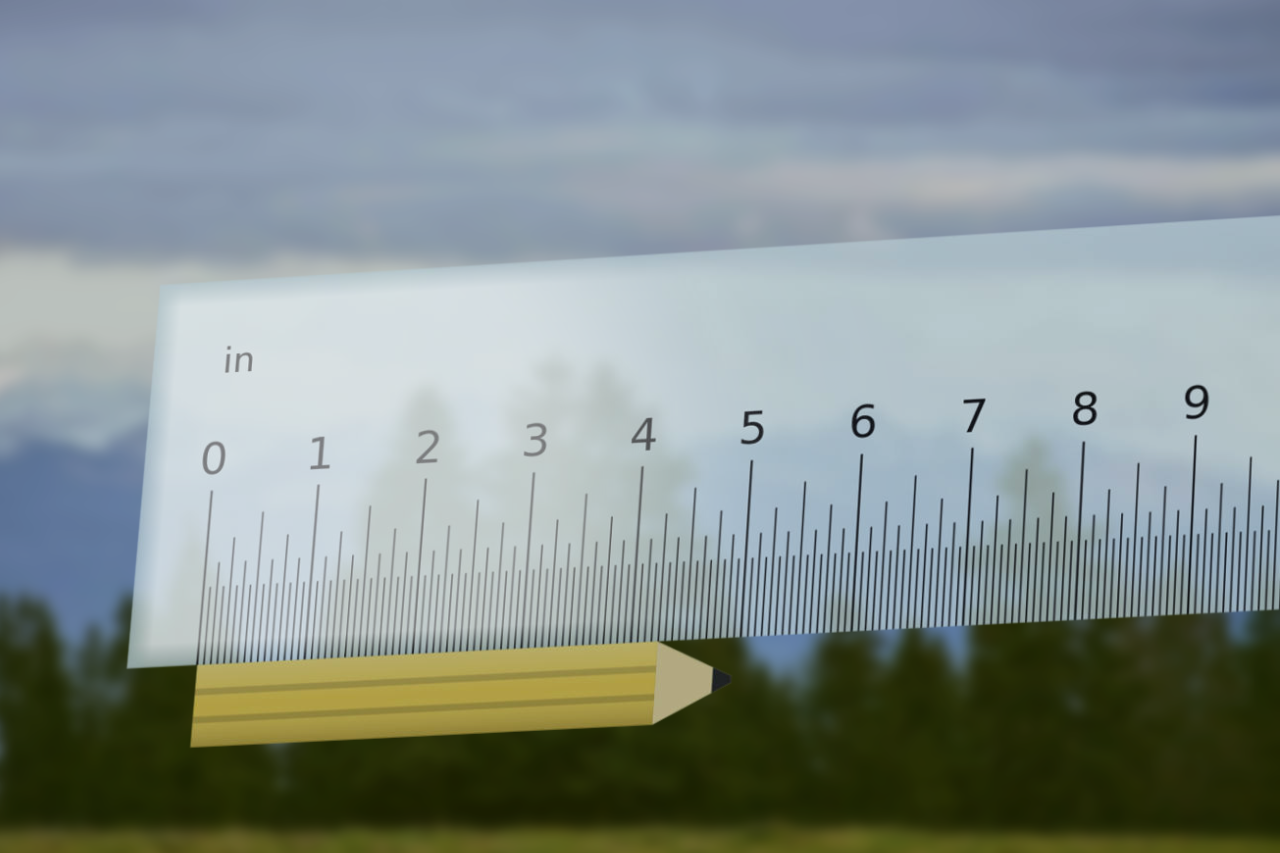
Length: value=4.9375 unit=in
